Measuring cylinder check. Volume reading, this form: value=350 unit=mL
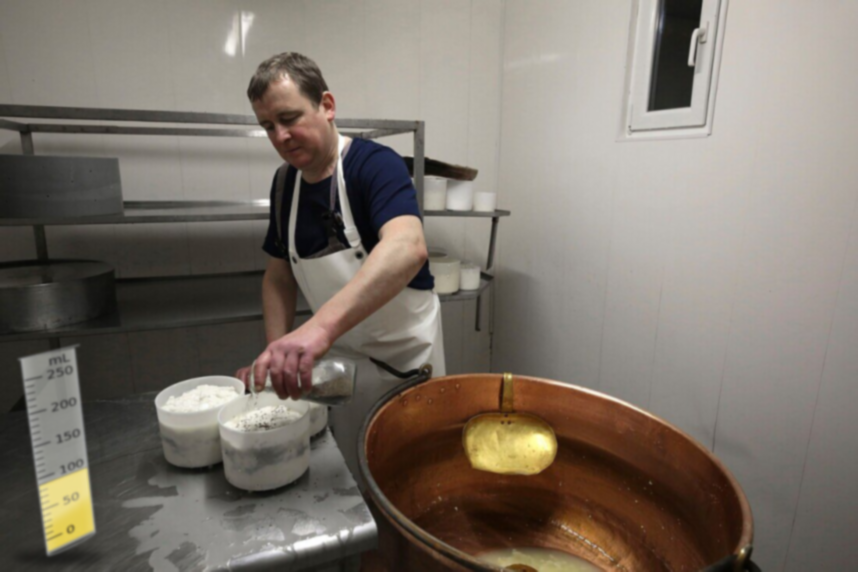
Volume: value=90 unit=mL
